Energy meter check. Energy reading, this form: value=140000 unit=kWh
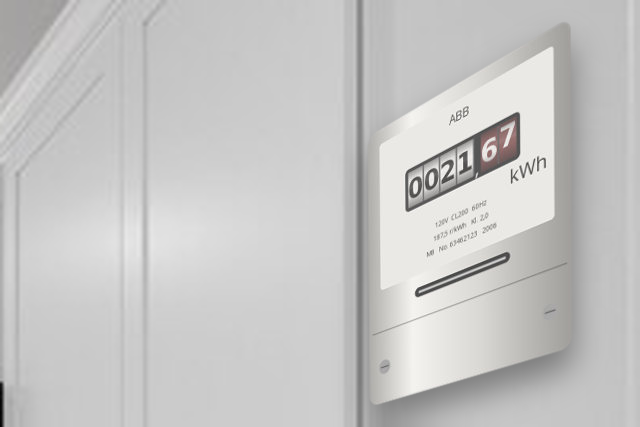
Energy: value=21.67 unit=kWh
